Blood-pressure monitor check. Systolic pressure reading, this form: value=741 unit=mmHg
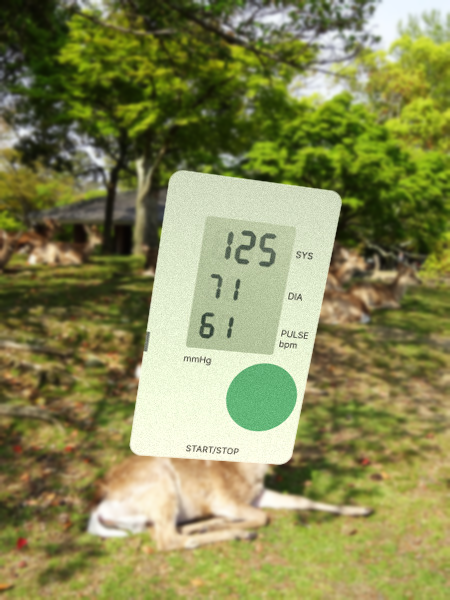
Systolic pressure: value=125 unit=mmHg
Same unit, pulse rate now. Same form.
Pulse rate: value=61 unit=bpm
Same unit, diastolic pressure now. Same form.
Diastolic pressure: value=71 unit=mmHg
